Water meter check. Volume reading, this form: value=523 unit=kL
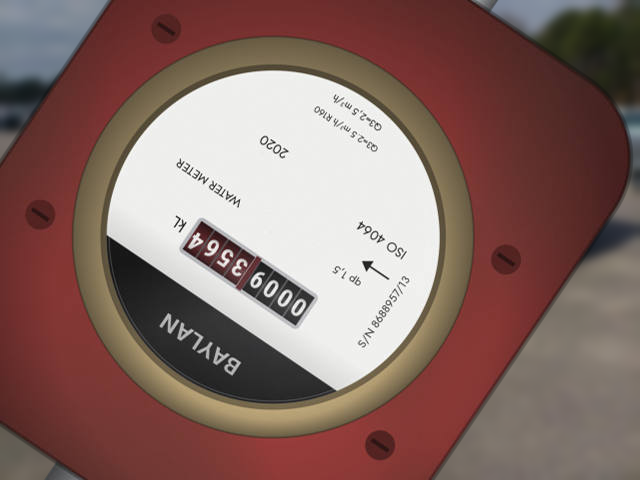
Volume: value=9.3564 unit=kL
